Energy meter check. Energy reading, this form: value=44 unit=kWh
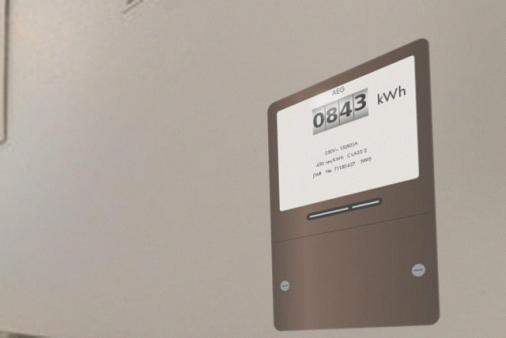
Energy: value=843 unit=kWh
